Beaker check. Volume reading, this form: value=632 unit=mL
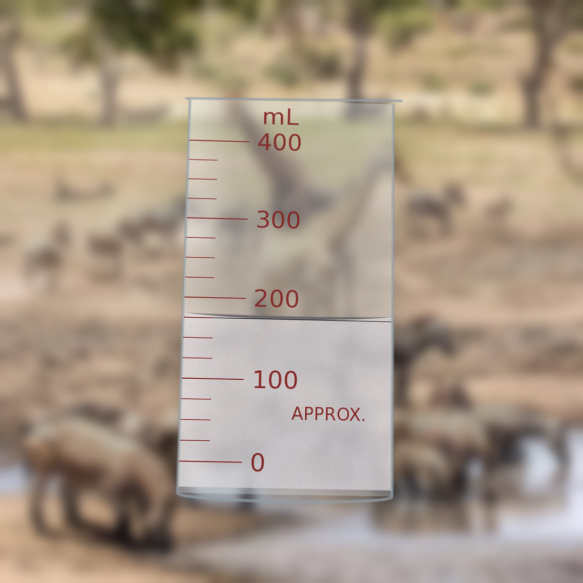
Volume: value=175 unit=mL
